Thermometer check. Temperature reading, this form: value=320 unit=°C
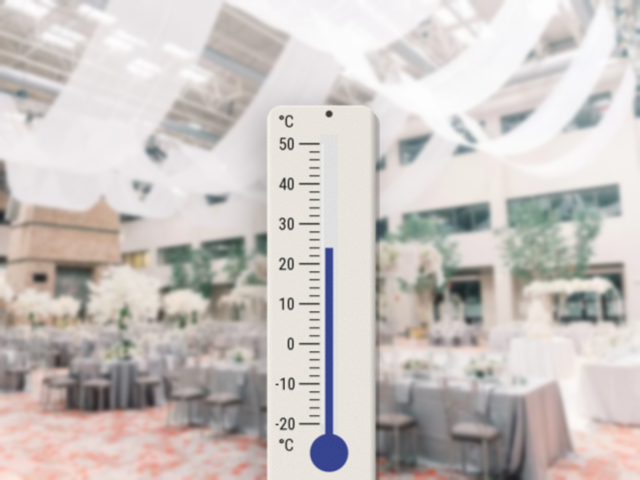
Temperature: value=24 unit=°C
